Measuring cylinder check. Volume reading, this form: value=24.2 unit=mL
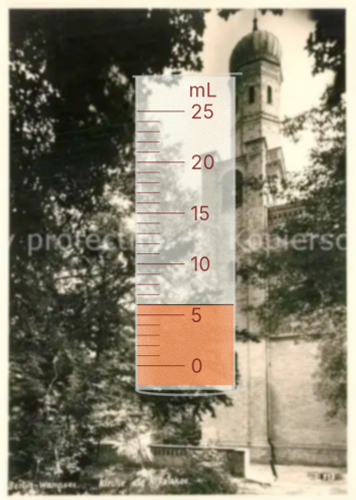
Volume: value=6 unit=mL
